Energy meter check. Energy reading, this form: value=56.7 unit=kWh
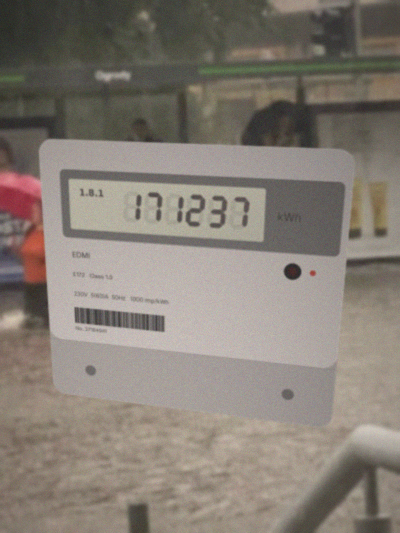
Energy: value=171237 unit=kWh
